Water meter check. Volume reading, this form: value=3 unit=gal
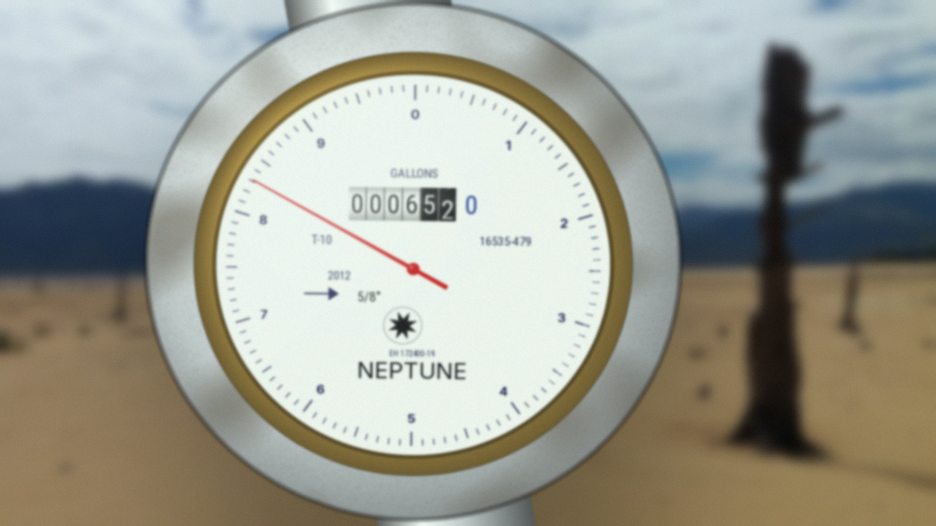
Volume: value=6518.3 unit=gal
